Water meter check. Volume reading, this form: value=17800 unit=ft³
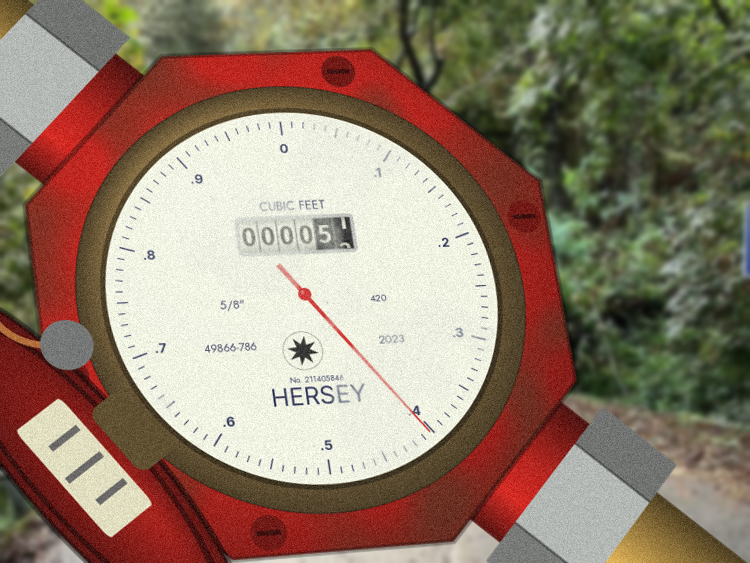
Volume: value=51.40 unit=ft³
